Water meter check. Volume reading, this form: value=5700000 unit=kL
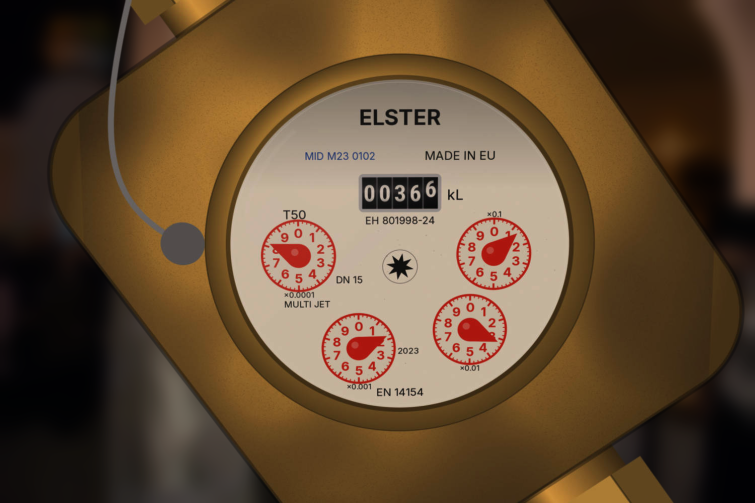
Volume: value=366.1318 unit=kL
